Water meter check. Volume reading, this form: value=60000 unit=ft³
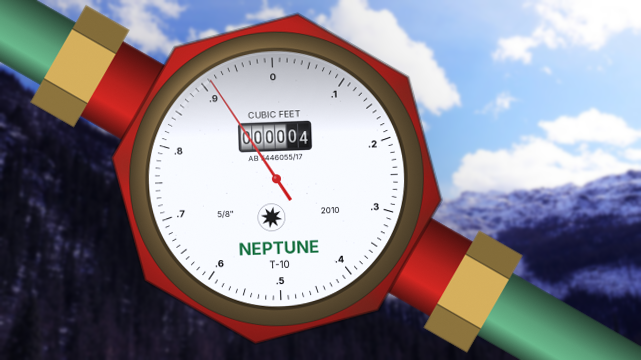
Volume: value=3.91 unit=ft³
